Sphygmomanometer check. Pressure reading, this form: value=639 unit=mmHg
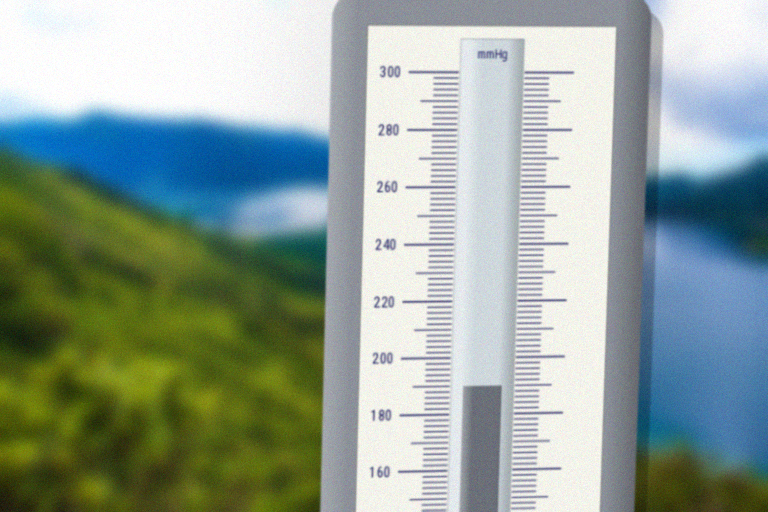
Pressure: value=190 unit=mmHg
